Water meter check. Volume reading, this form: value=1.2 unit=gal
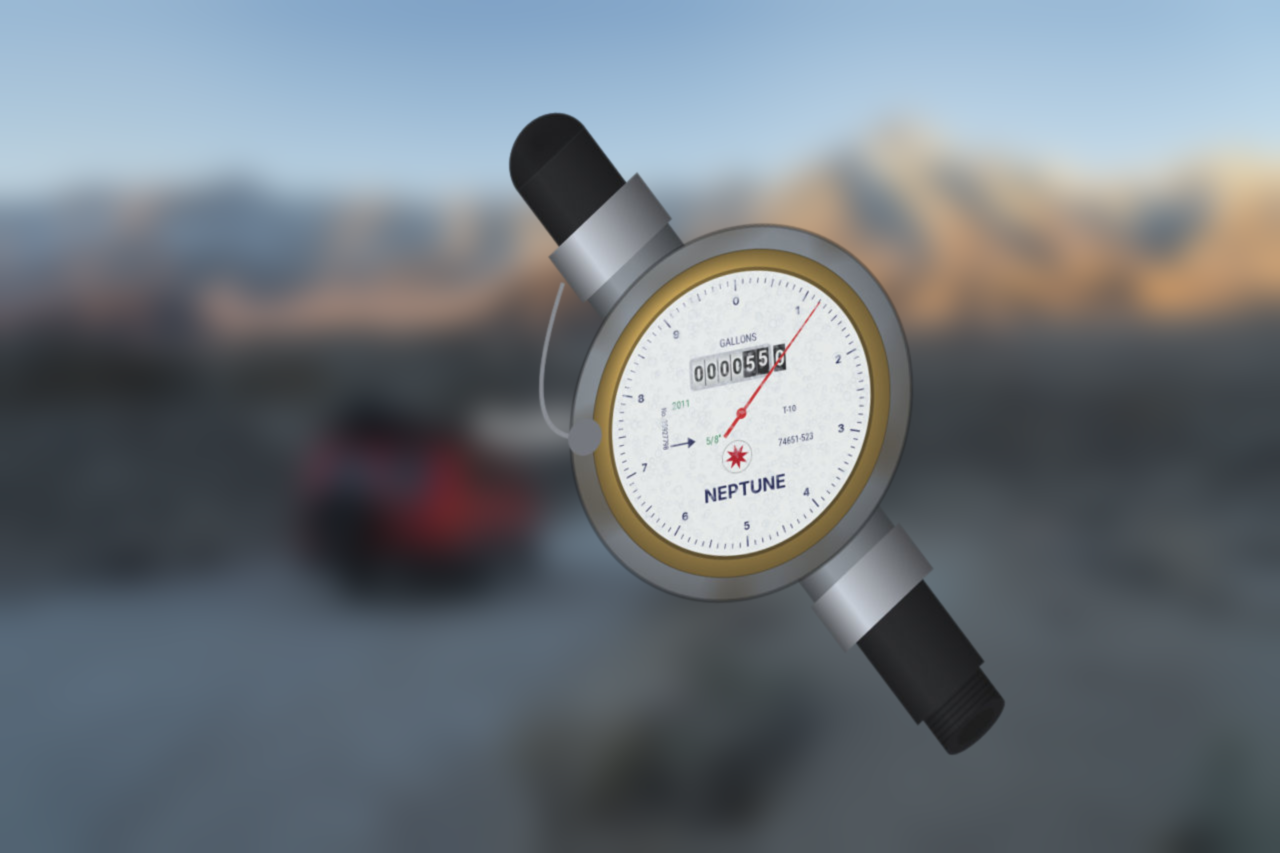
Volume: value=551.2 unit=gal
